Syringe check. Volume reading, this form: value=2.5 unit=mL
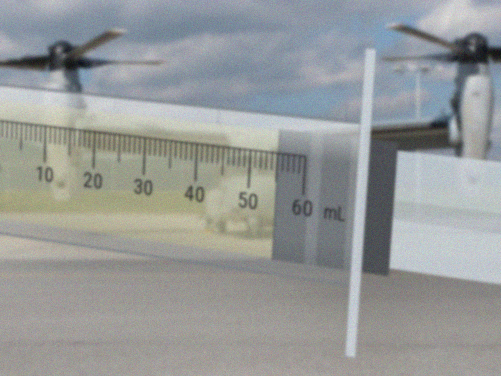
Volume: value=55 unit=mL
